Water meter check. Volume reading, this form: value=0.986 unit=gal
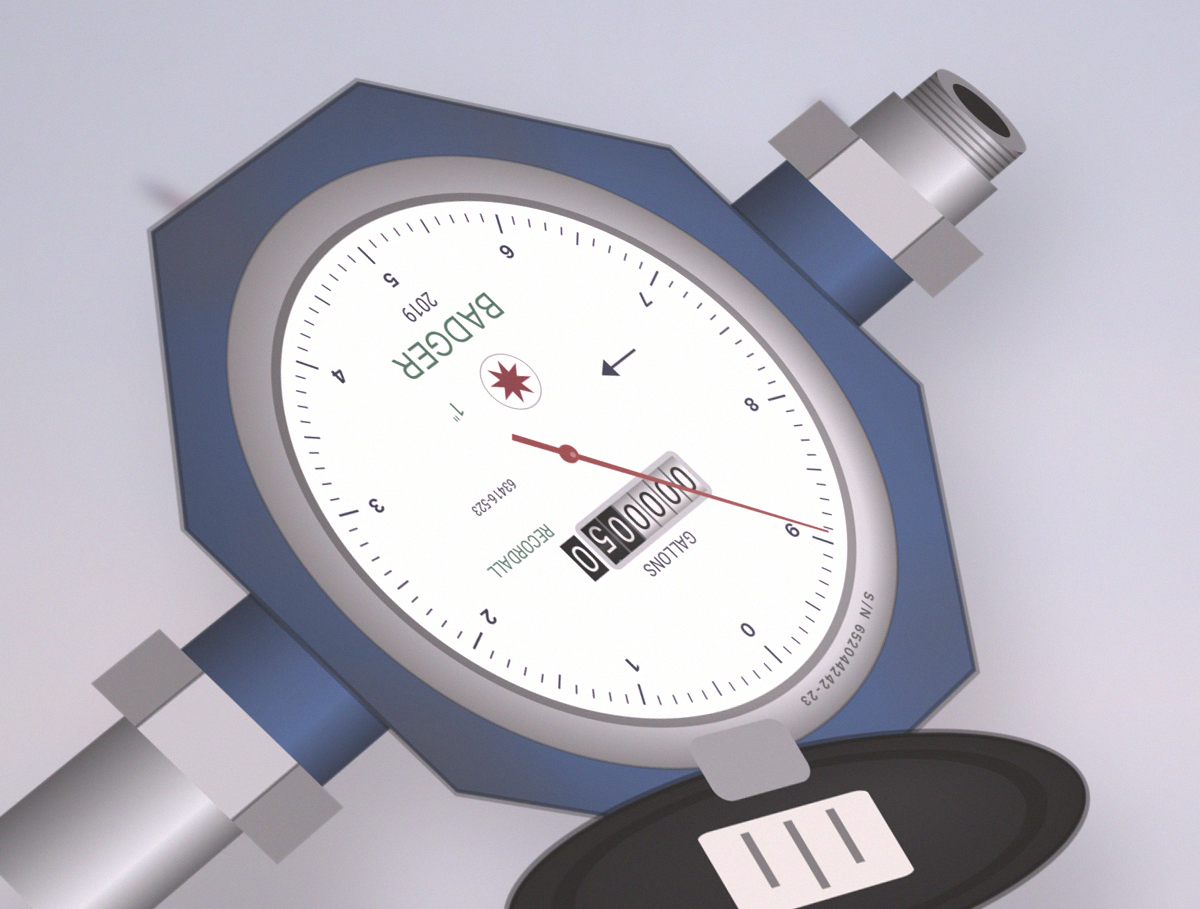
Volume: value=48.9 unit=gal
